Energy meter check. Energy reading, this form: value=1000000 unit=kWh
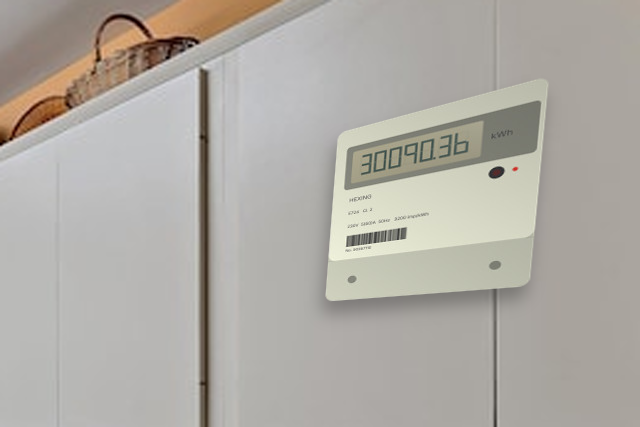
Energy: value=30090.36 unit=kWh
